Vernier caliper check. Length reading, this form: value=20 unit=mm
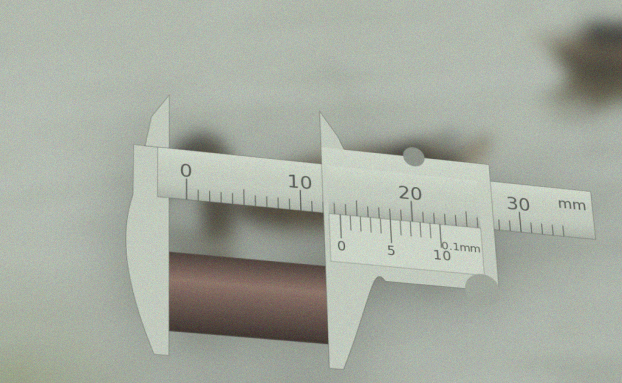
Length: value=13.5 unit=mm
